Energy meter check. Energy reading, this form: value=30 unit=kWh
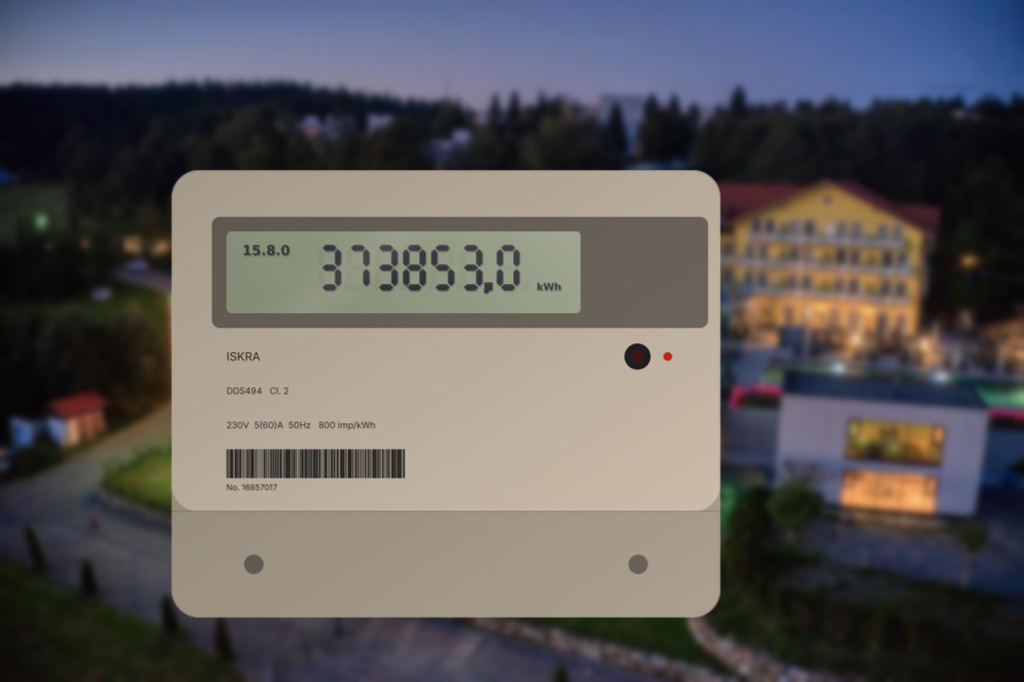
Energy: value=373853.0 unit=kWh
